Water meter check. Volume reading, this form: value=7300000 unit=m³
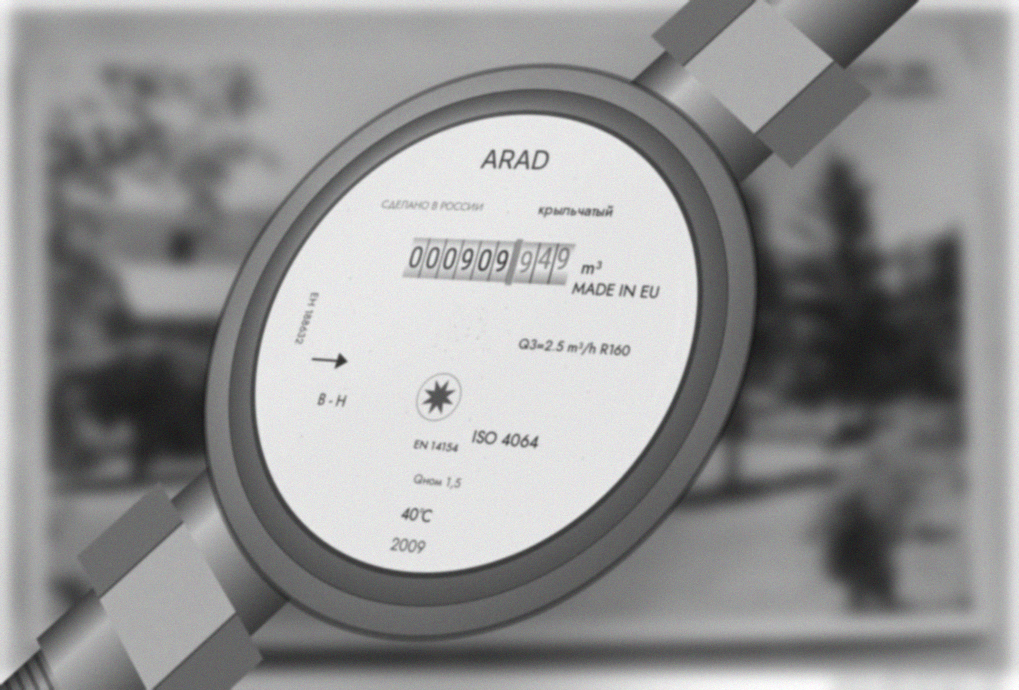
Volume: value=909.949 unit=m³
